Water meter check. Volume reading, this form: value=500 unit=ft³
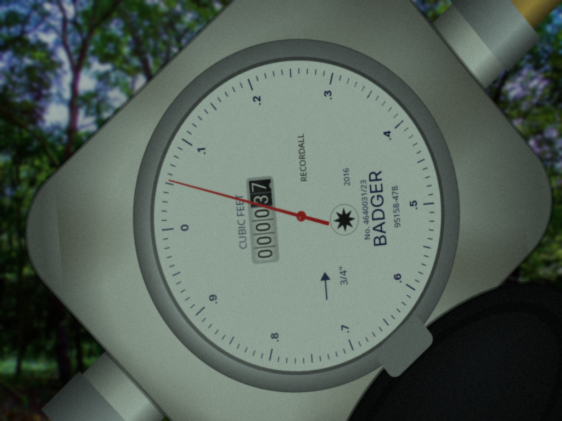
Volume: value=37.05 unit=ft³
